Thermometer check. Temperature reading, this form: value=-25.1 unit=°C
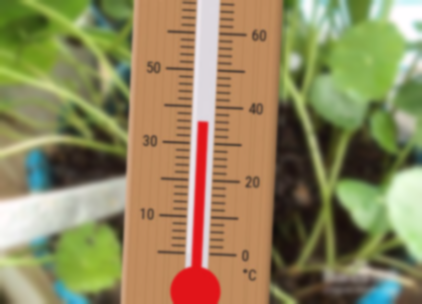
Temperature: value=36 unit=°C
